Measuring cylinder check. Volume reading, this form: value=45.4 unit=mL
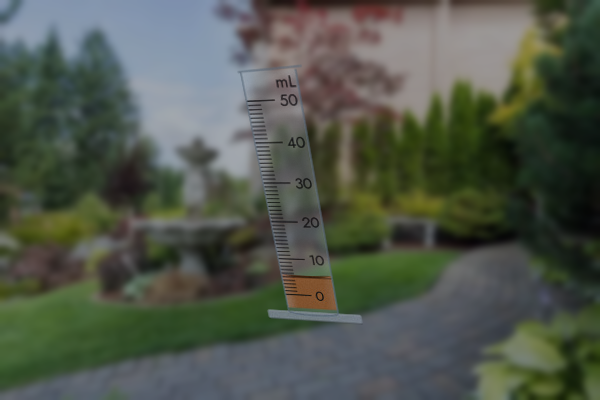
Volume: value=5 unit=mL
